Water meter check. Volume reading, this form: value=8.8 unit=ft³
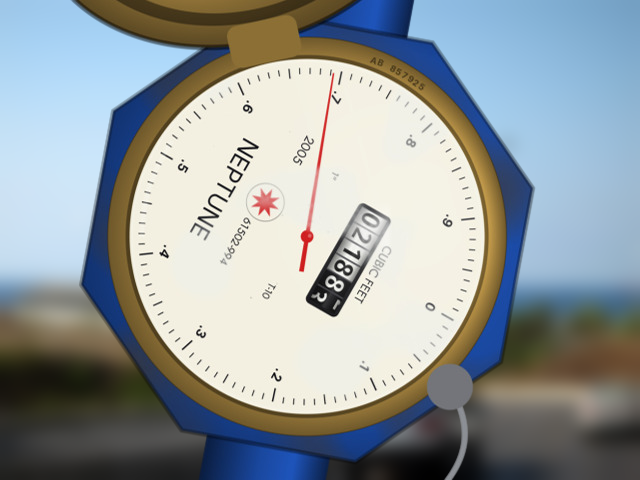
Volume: value=21882.69 unit=ft³
